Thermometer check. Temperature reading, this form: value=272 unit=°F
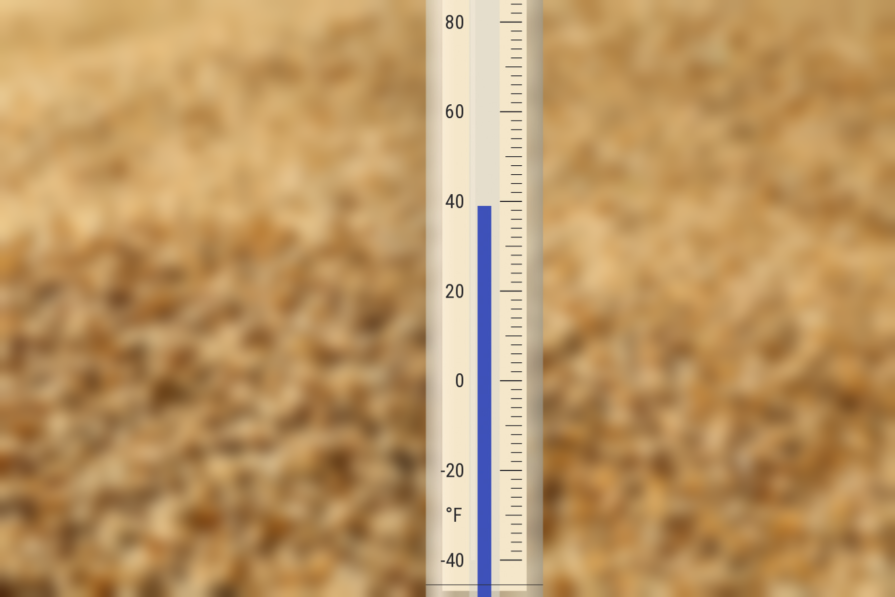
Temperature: value=39 unit=°F
